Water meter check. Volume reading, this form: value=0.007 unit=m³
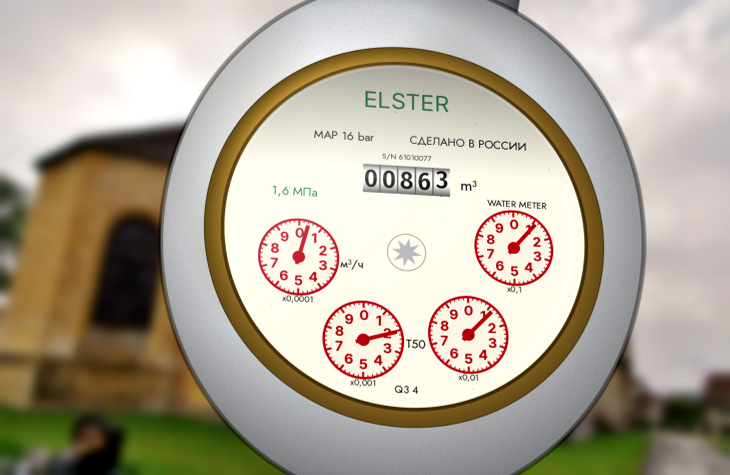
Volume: value=863.1120 unit=m³
